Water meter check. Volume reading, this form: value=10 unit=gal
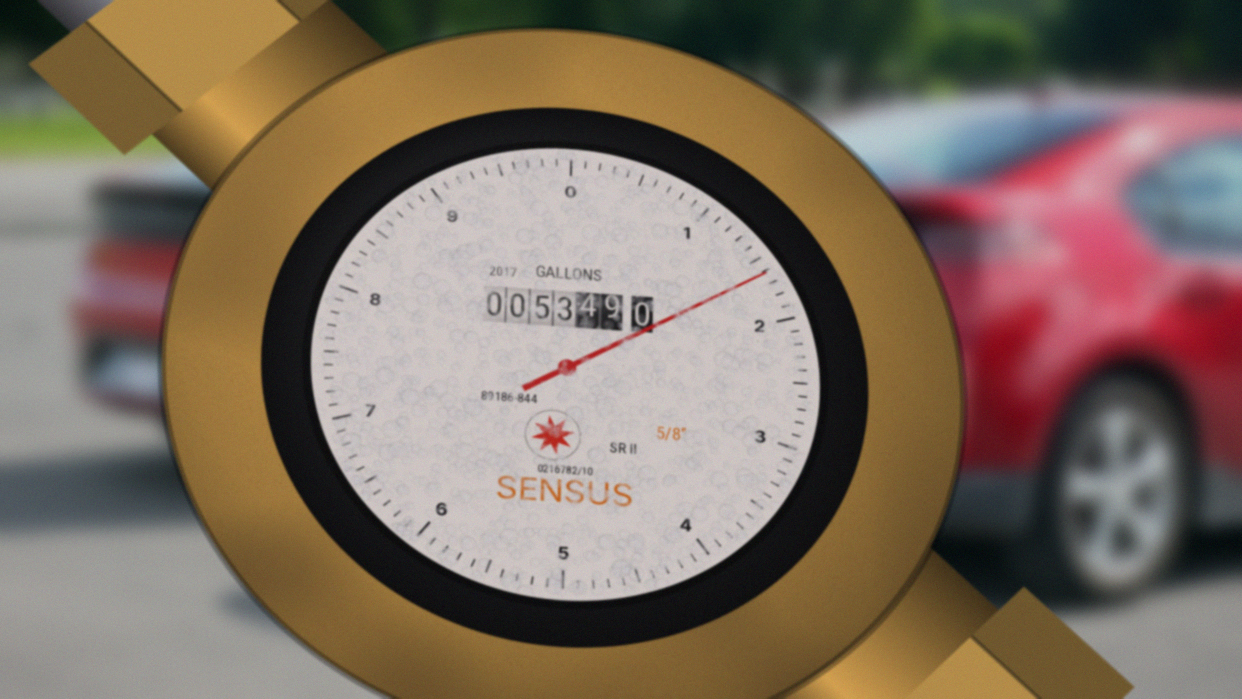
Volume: value=53491.6 unit=gal
